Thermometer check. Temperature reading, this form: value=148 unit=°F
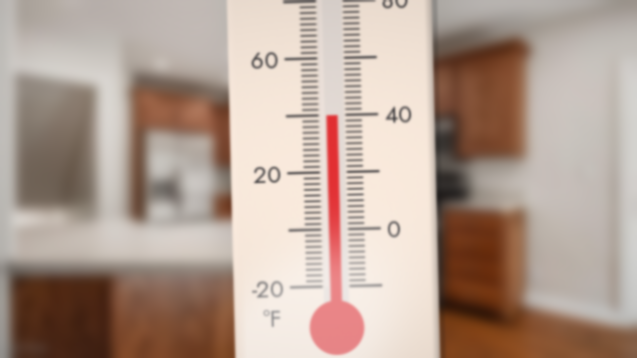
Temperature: value=40 unit=°F
